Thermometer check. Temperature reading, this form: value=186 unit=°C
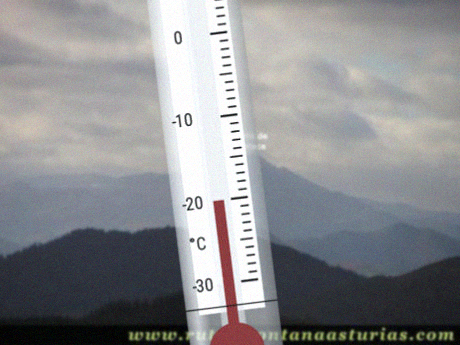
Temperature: value=-20 unit=°C
